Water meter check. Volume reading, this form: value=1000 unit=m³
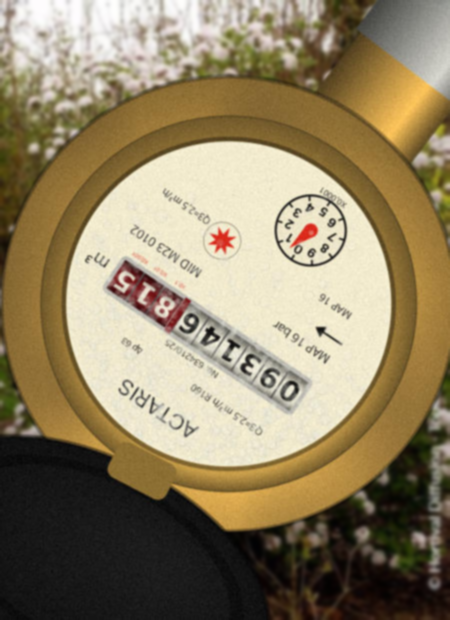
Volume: value=93146.8150 unit=m³
